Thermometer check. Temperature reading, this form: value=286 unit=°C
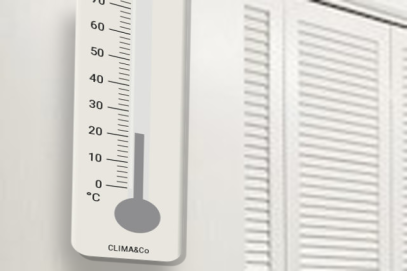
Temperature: value=22 unit=°C
